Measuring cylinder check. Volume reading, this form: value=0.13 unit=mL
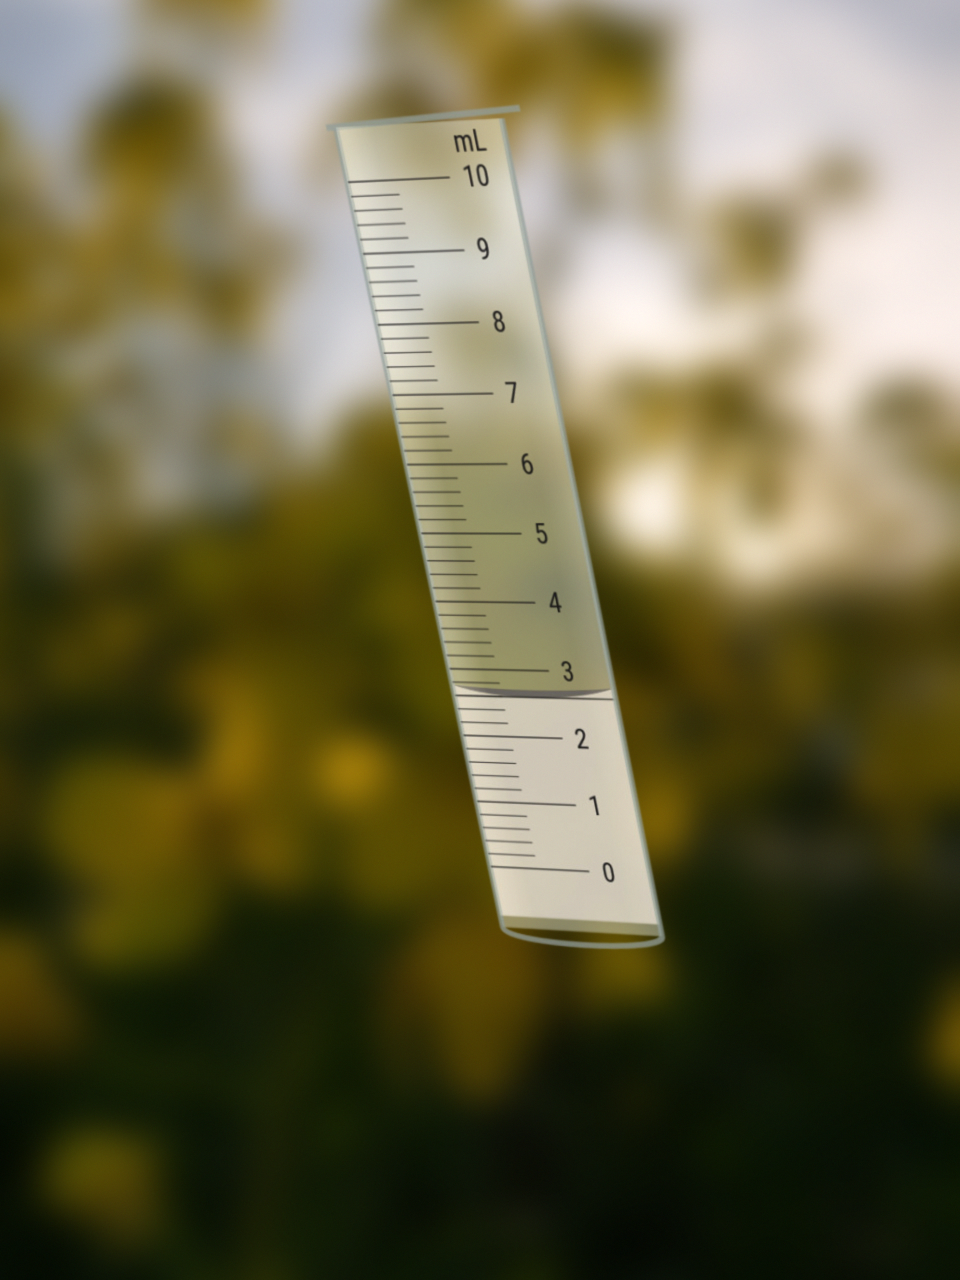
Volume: value=2.6 unit=mL
